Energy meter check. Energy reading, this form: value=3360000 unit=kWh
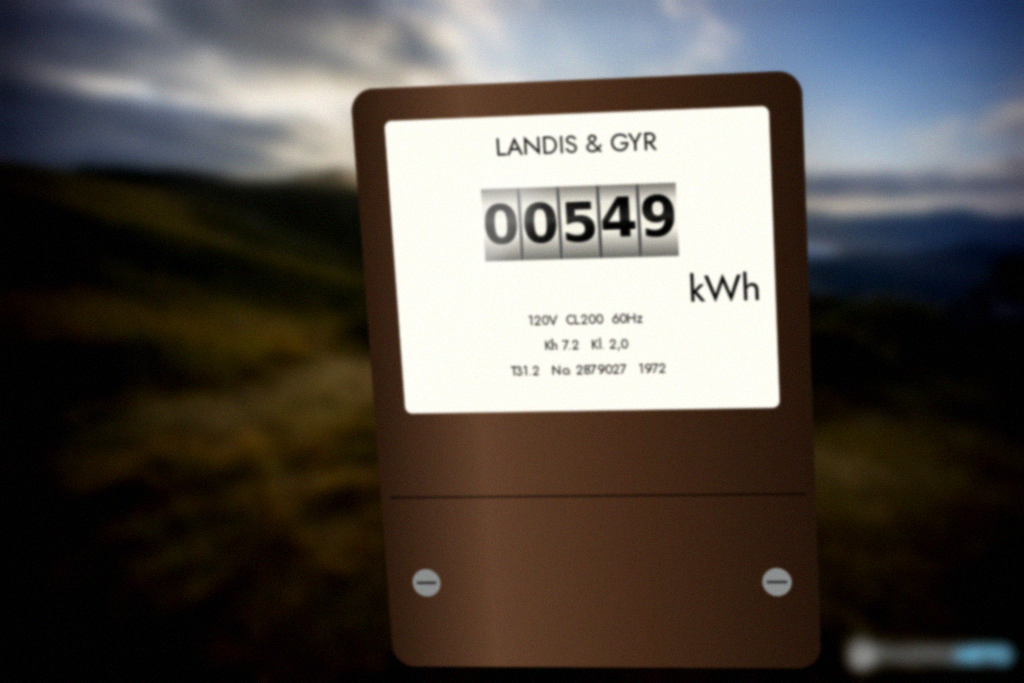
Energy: value=549 unit=kWh
